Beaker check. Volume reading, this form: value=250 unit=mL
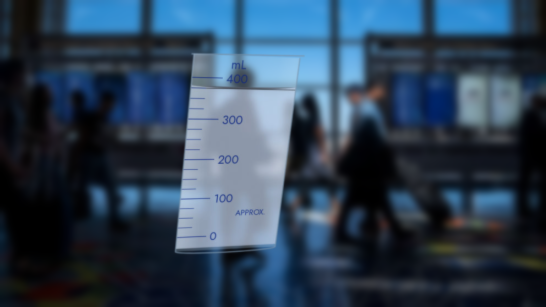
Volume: value=375 unit=mL
